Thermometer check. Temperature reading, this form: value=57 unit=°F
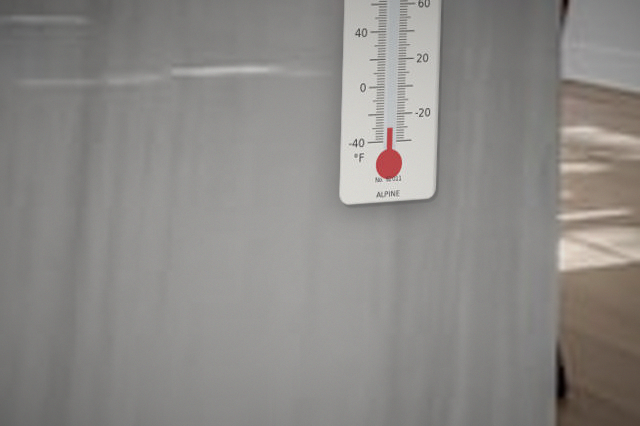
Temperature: value=-30 unit=°F
